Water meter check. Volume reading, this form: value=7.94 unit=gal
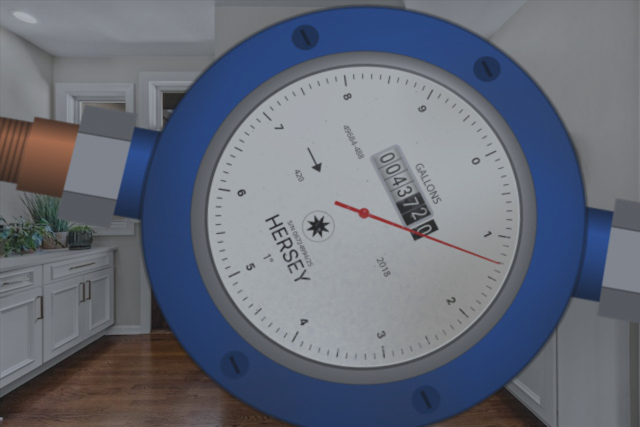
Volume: value=43721.3 unit=gal
